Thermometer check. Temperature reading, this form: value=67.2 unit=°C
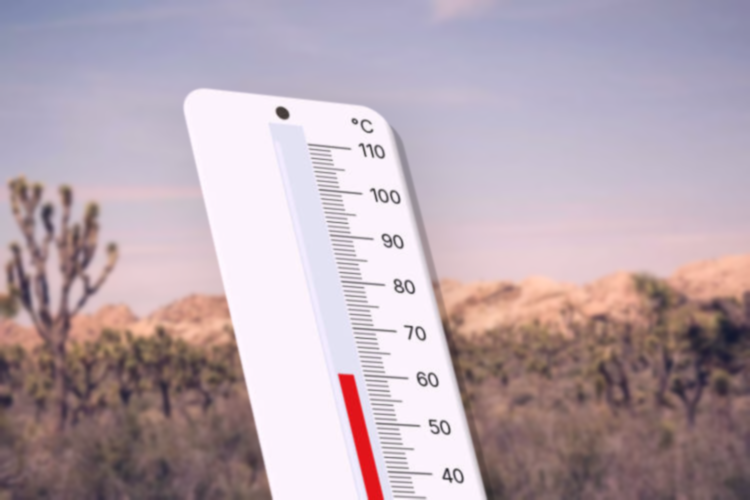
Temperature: value=60 unit=°C
